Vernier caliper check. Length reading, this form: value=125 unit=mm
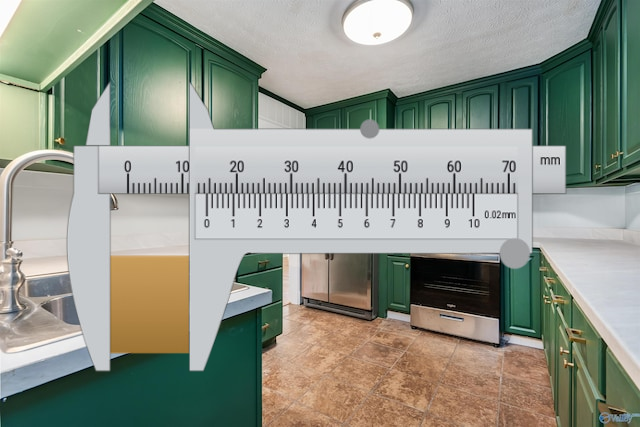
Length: value=14.5 unit=mm
